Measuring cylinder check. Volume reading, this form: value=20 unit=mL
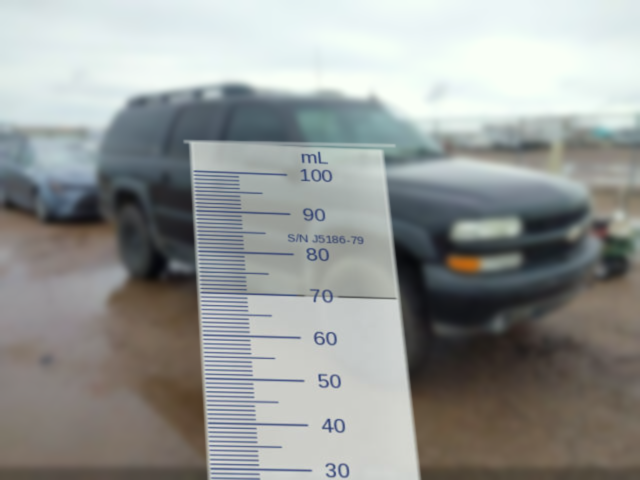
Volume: value=70 unit=mL
